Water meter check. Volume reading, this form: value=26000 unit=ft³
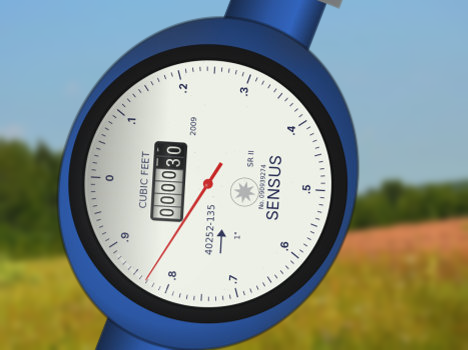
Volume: value=29.83 unit=ft³
